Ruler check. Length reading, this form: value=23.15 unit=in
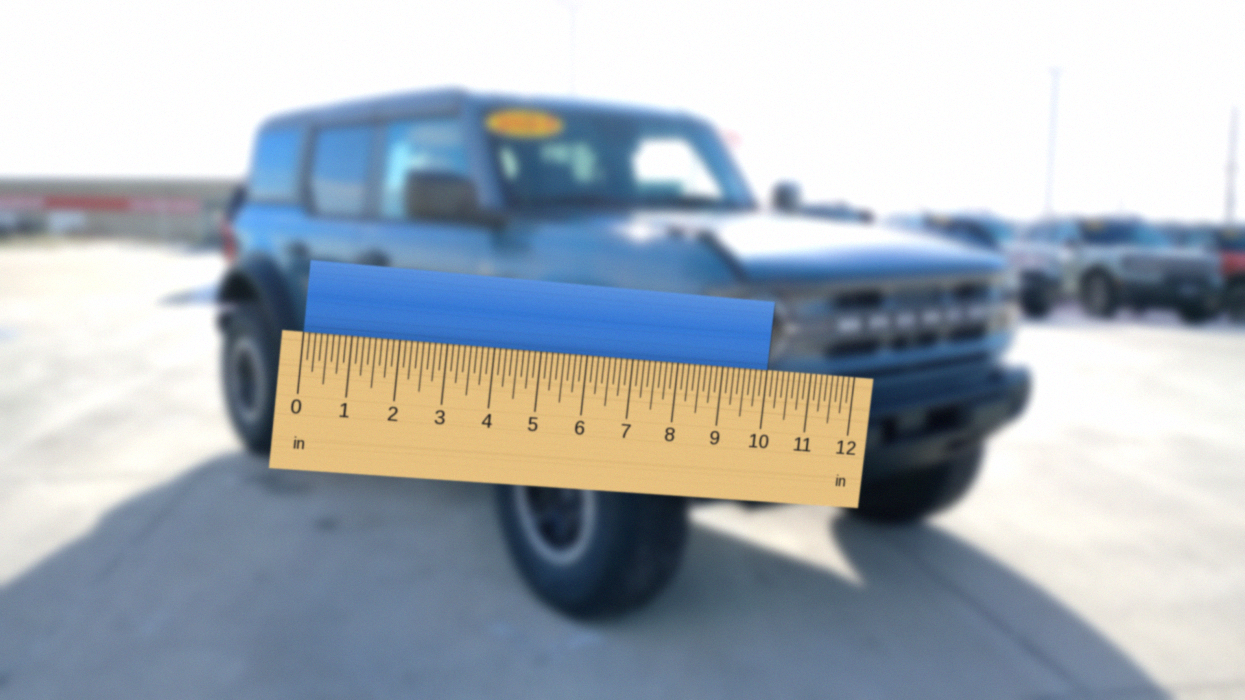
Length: value=10 unit=in
